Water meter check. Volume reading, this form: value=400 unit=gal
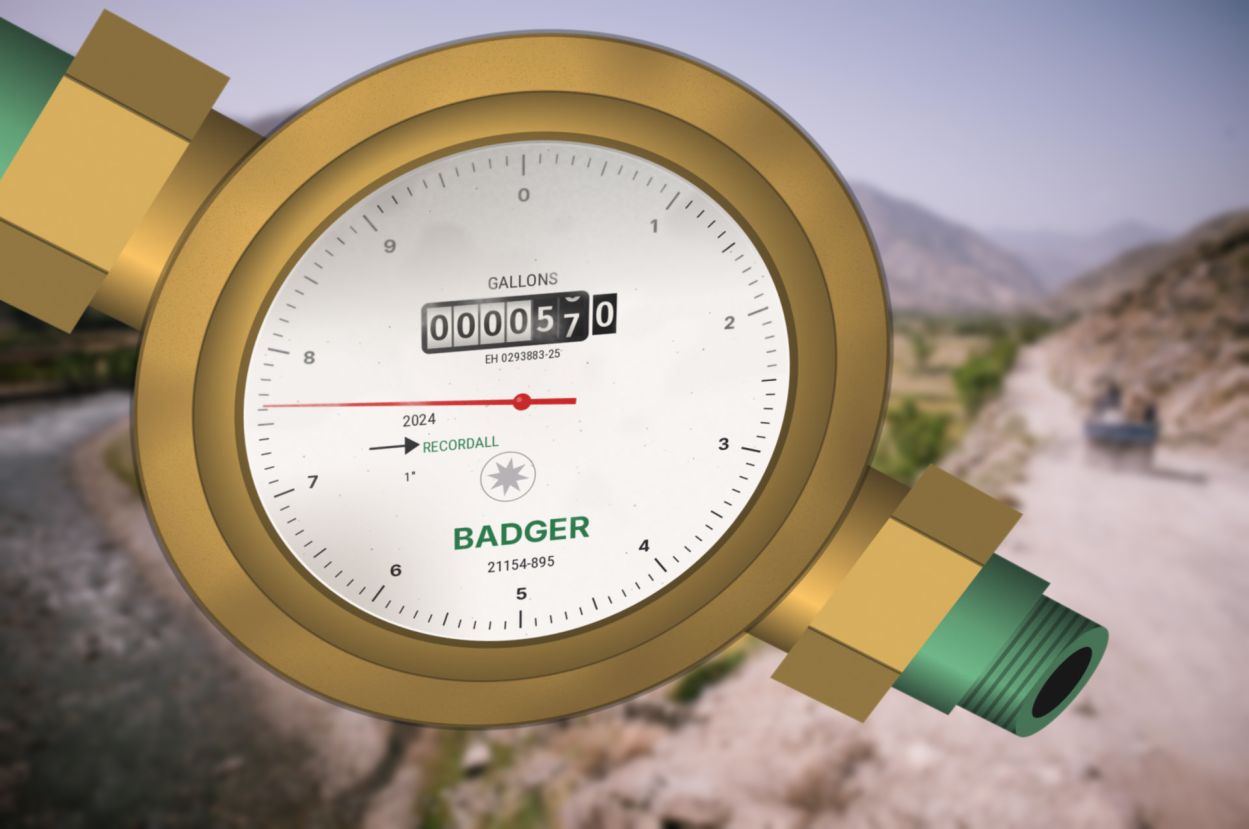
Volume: value=567.6 unit=gal
